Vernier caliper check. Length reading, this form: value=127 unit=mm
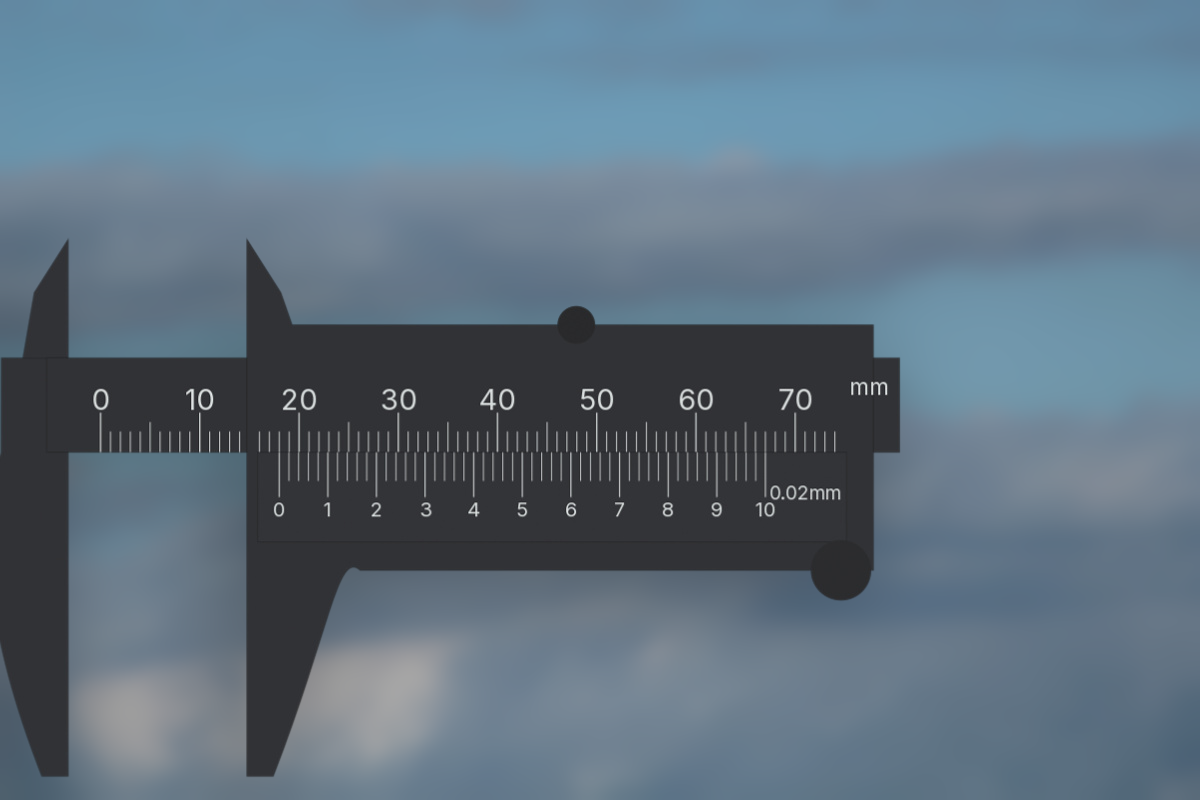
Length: value=18.0 unit=mm
